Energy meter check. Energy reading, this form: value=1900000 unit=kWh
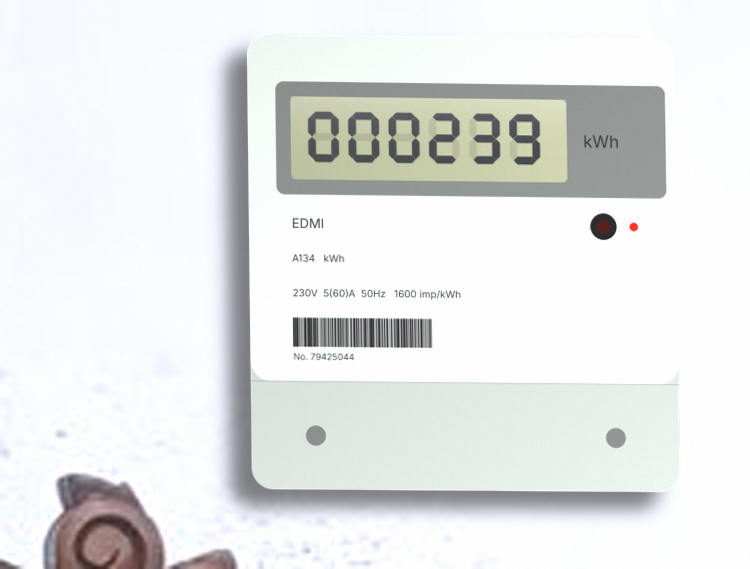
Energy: value=239 unit=kWh
